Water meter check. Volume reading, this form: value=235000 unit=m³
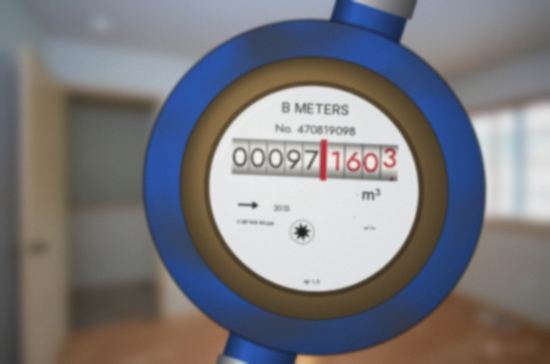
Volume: value=97.1603 unit=m³
